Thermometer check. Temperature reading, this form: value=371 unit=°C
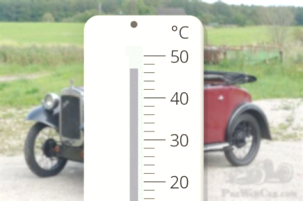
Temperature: value=47 unit=°C
